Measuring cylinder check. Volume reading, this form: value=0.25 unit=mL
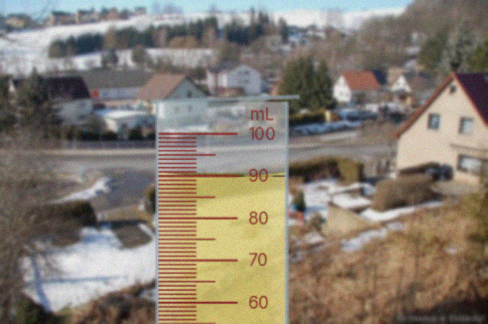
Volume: value=90 unit=mL
